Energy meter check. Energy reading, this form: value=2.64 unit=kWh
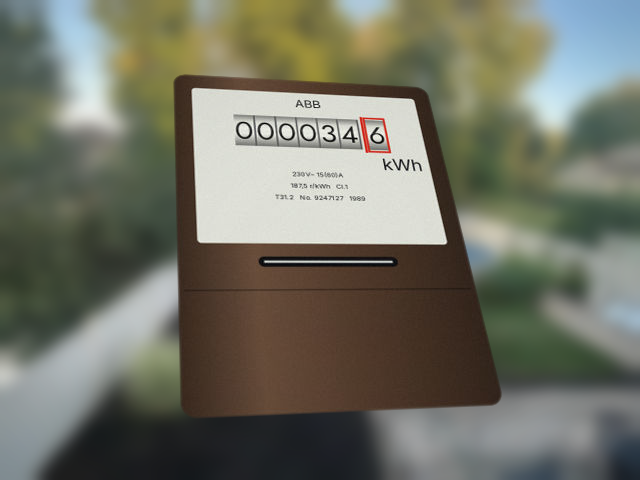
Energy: value=34.6 unit=kWh
